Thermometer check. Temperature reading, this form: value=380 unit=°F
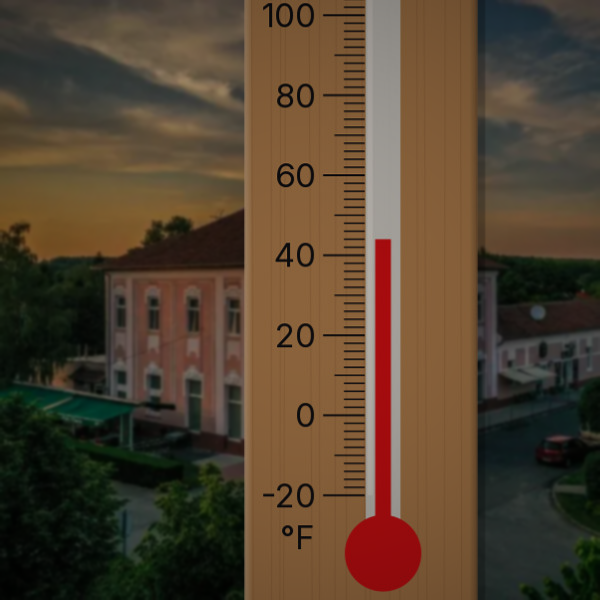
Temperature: value=44 unit=°F
